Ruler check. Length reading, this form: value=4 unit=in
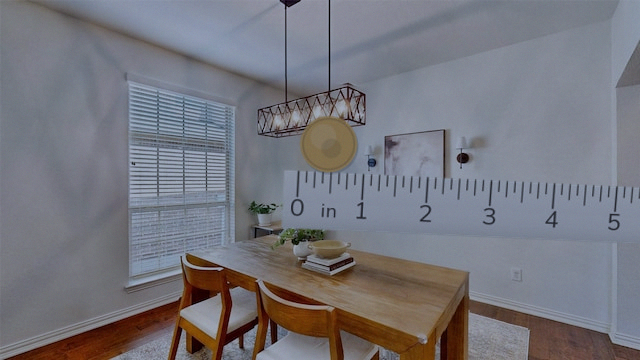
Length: value=0.875 unit=in
